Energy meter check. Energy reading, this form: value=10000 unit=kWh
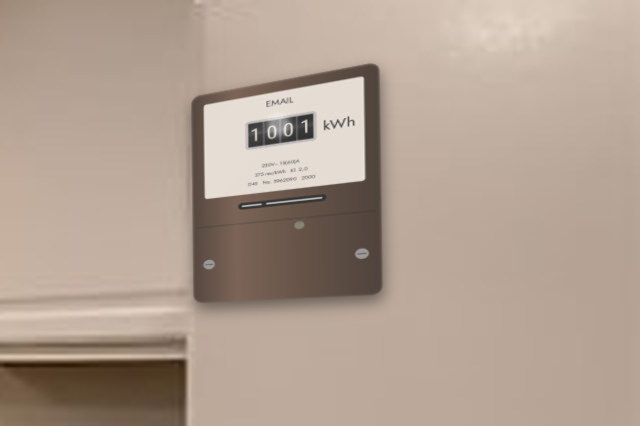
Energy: value=1001 unit=kWh
